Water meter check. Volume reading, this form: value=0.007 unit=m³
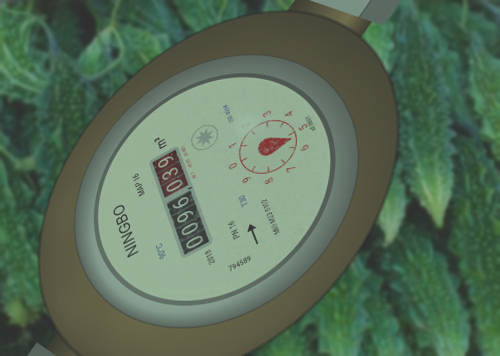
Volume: value=96.0395 unit=m³
